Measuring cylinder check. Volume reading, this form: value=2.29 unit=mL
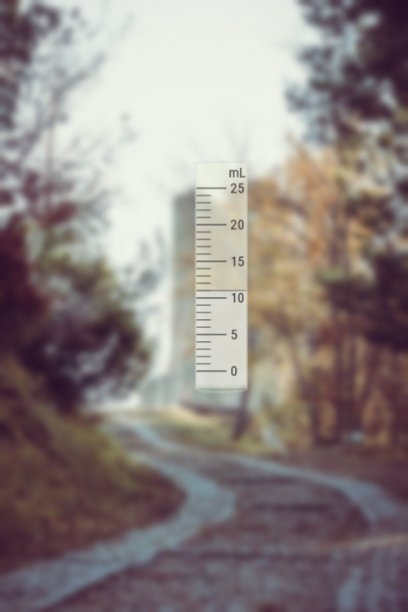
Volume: value=11 unit=mL
